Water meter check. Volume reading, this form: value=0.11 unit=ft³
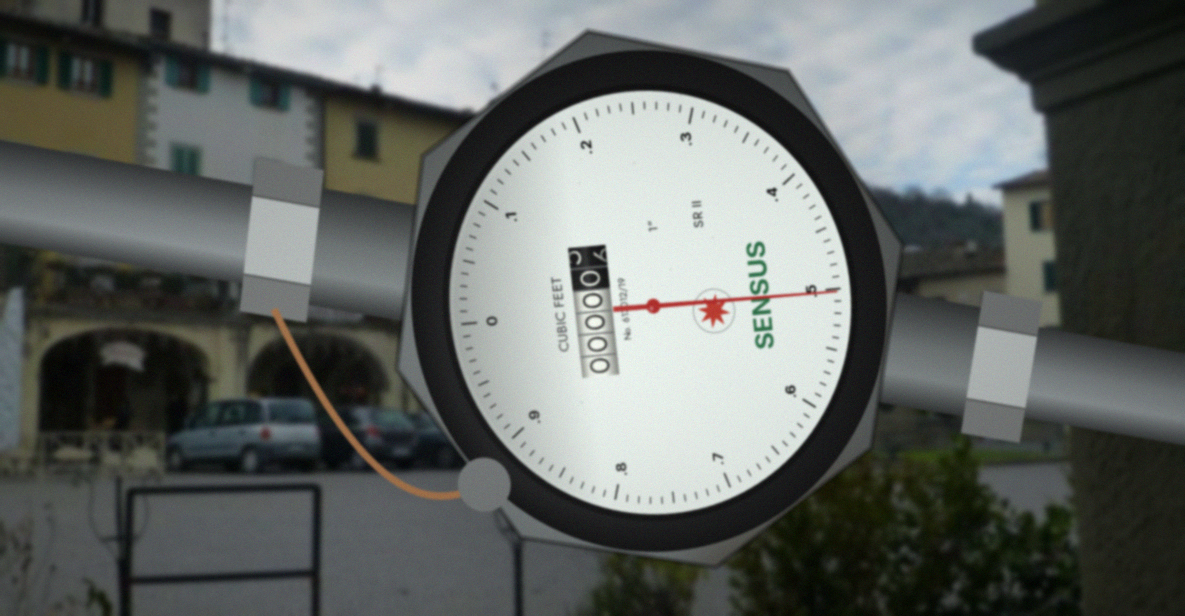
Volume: value=5.50 unit=ft³
